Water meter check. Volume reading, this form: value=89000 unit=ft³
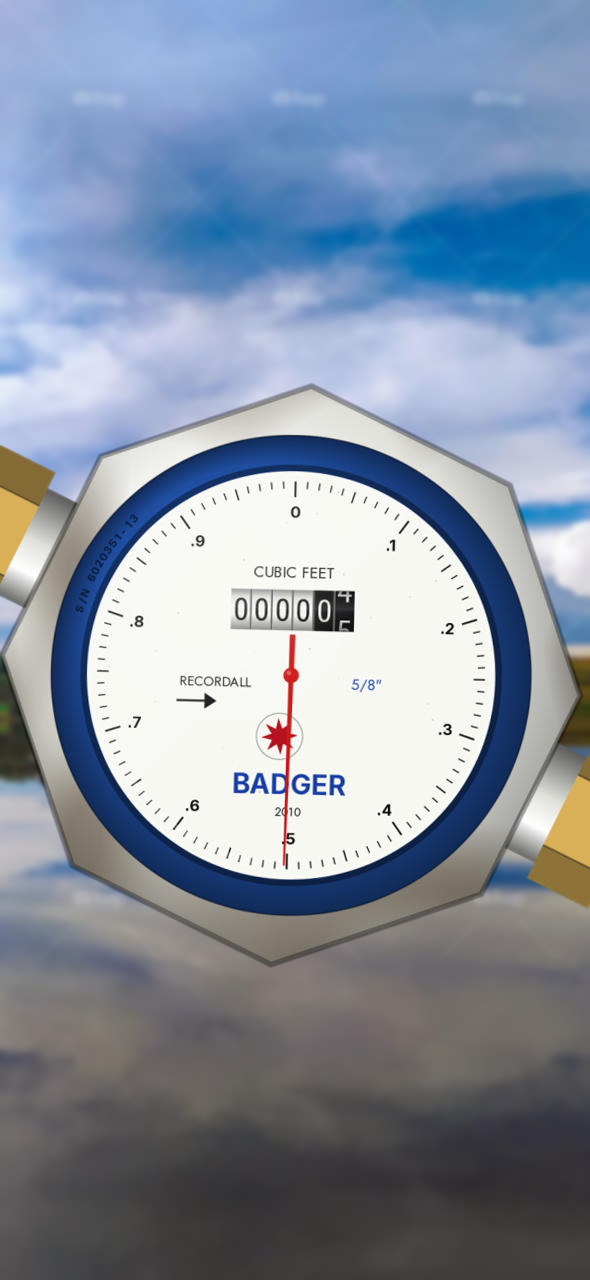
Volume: value=4.50 unit=ft³
